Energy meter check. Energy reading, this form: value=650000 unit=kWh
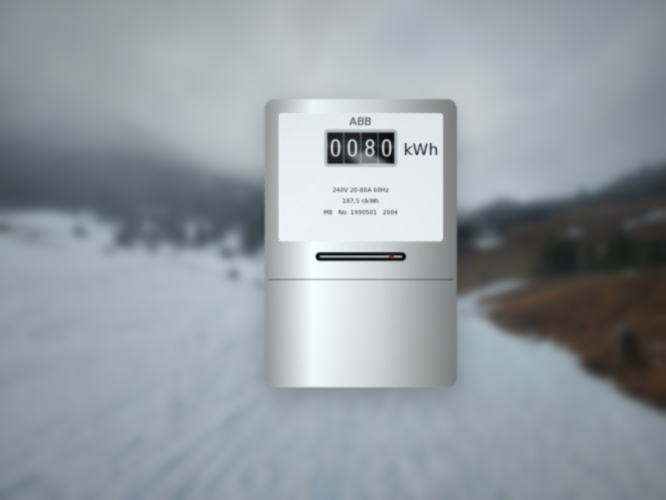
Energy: value=80 unit=kWh
